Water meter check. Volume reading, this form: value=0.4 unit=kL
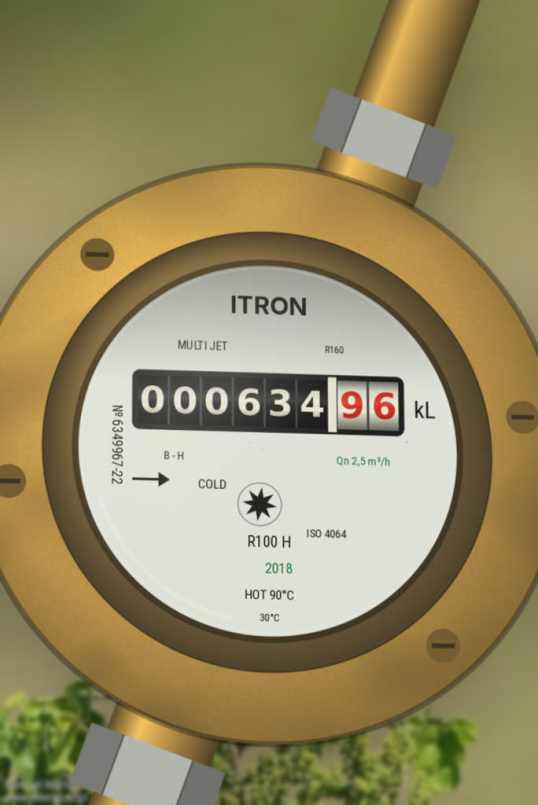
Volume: value=634.96 unit=kL
